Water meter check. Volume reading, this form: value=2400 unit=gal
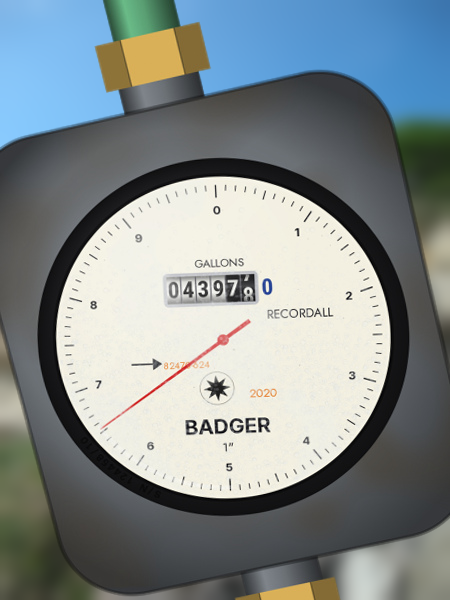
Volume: value=439776.5 unit=gal
